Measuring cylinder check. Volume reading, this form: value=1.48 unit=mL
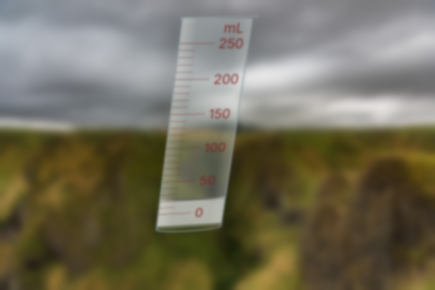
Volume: value=20 unit=mL
